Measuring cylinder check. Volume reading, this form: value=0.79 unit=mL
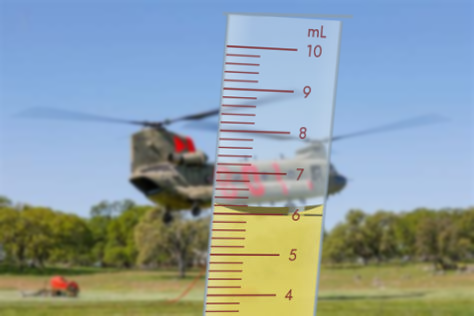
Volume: value=6 unit=mL
